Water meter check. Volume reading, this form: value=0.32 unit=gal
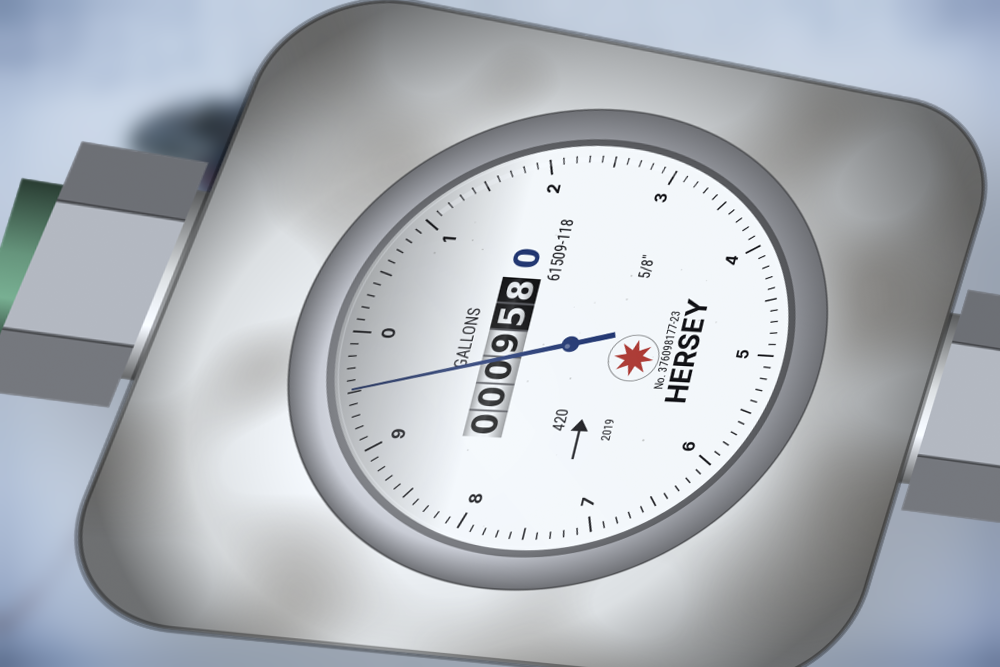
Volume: value=9579.5 unit=gal
